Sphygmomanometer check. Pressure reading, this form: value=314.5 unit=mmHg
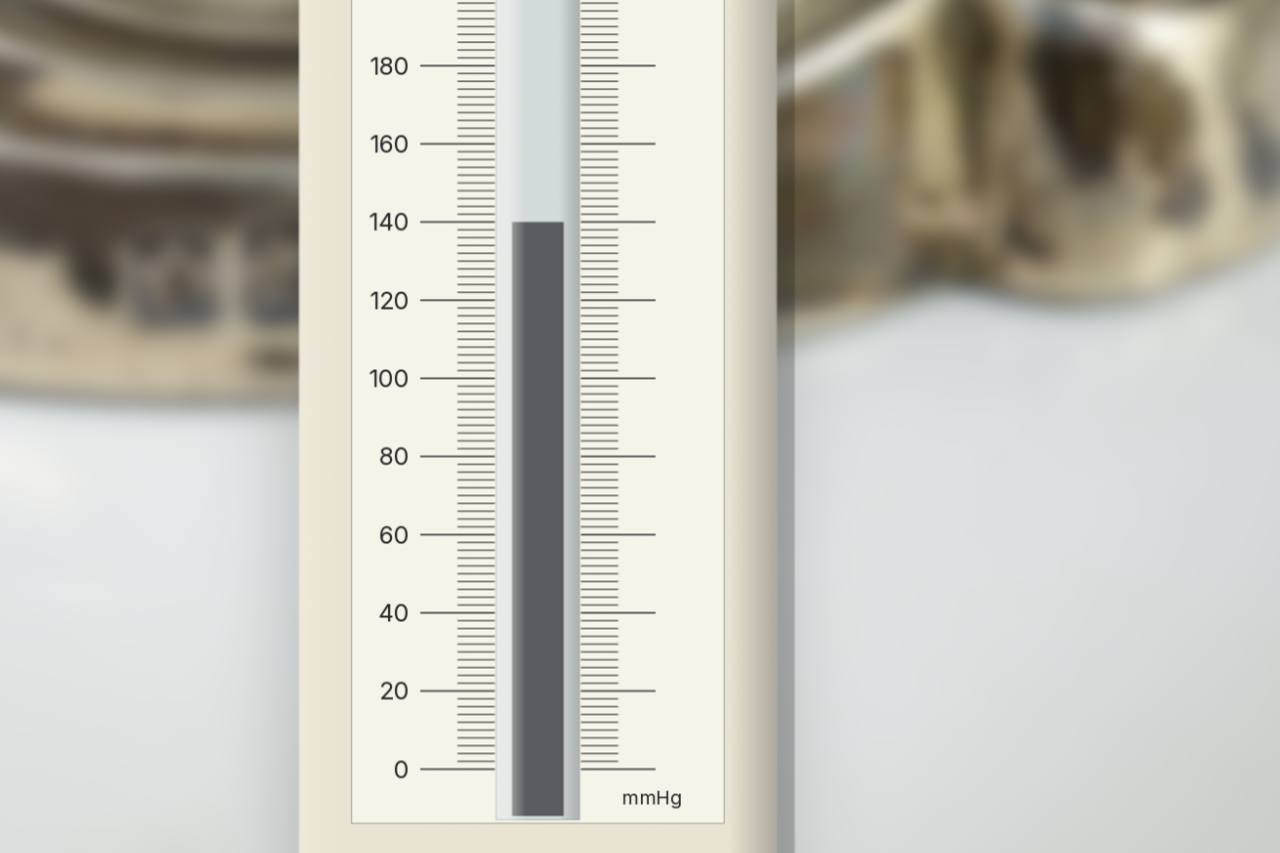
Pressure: value=140 unit=mmHg
